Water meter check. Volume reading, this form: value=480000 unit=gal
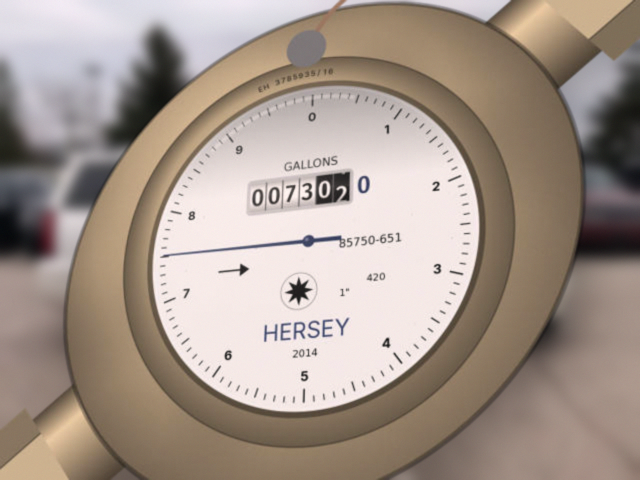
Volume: value=73017.5 unit=gal
